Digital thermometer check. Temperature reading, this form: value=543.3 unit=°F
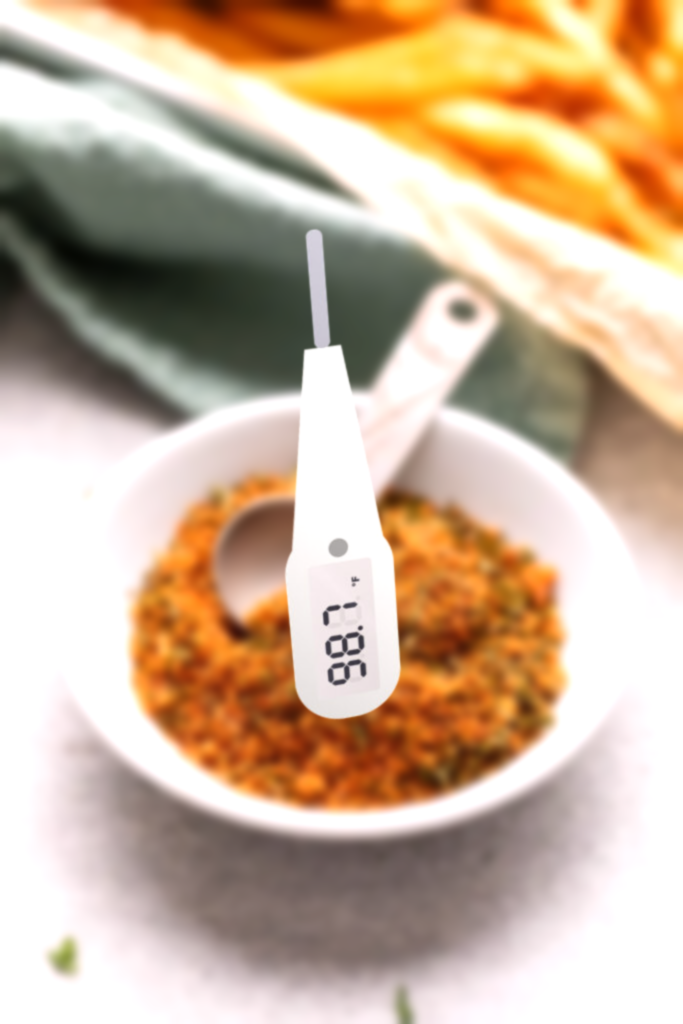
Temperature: value=98.7 unit=°F
